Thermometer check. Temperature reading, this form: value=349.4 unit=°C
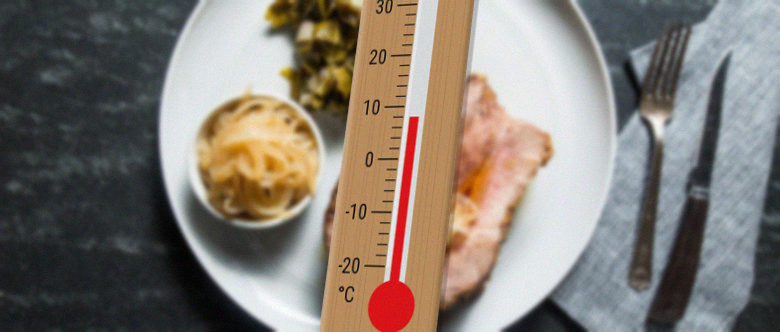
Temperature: value=8 unit=°C
